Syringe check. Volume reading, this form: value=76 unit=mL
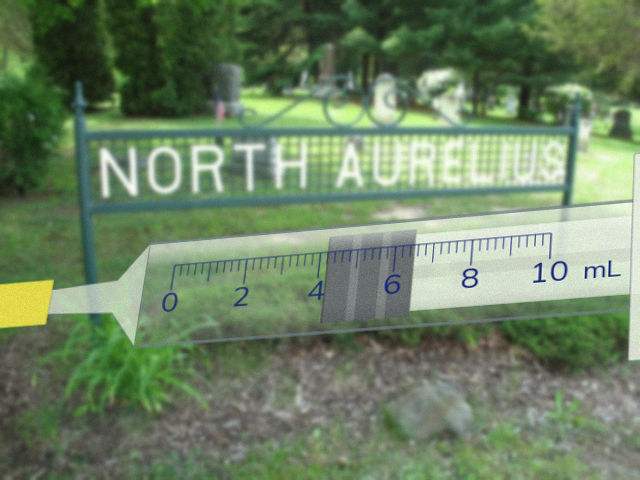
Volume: value=4.2 unit=mL
